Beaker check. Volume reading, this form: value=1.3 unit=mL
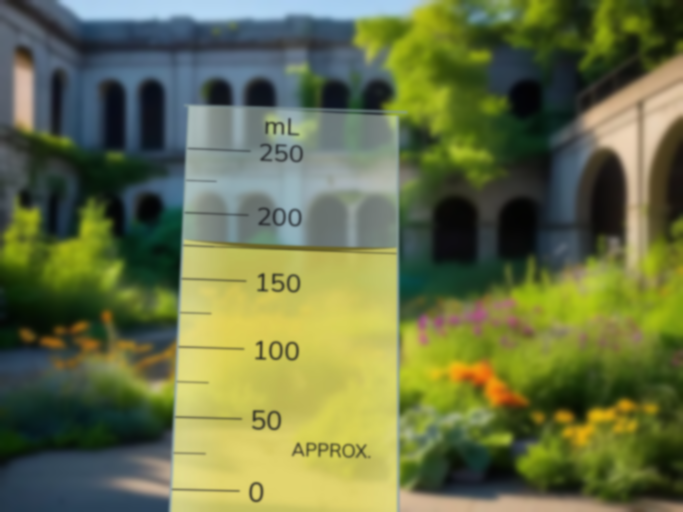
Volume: value=175 unit=mL
